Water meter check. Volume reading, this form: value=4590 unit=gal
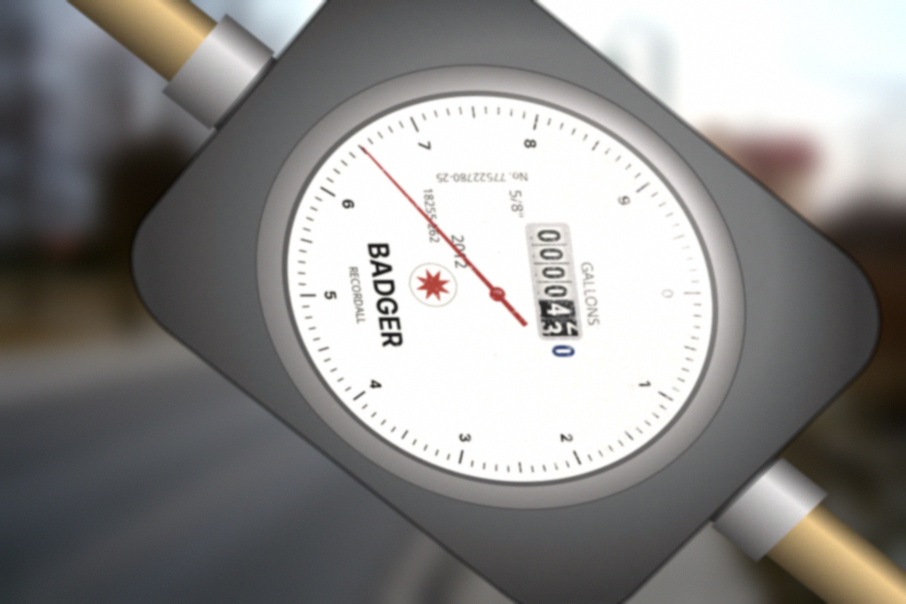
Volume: value=426.5 unit=gal
